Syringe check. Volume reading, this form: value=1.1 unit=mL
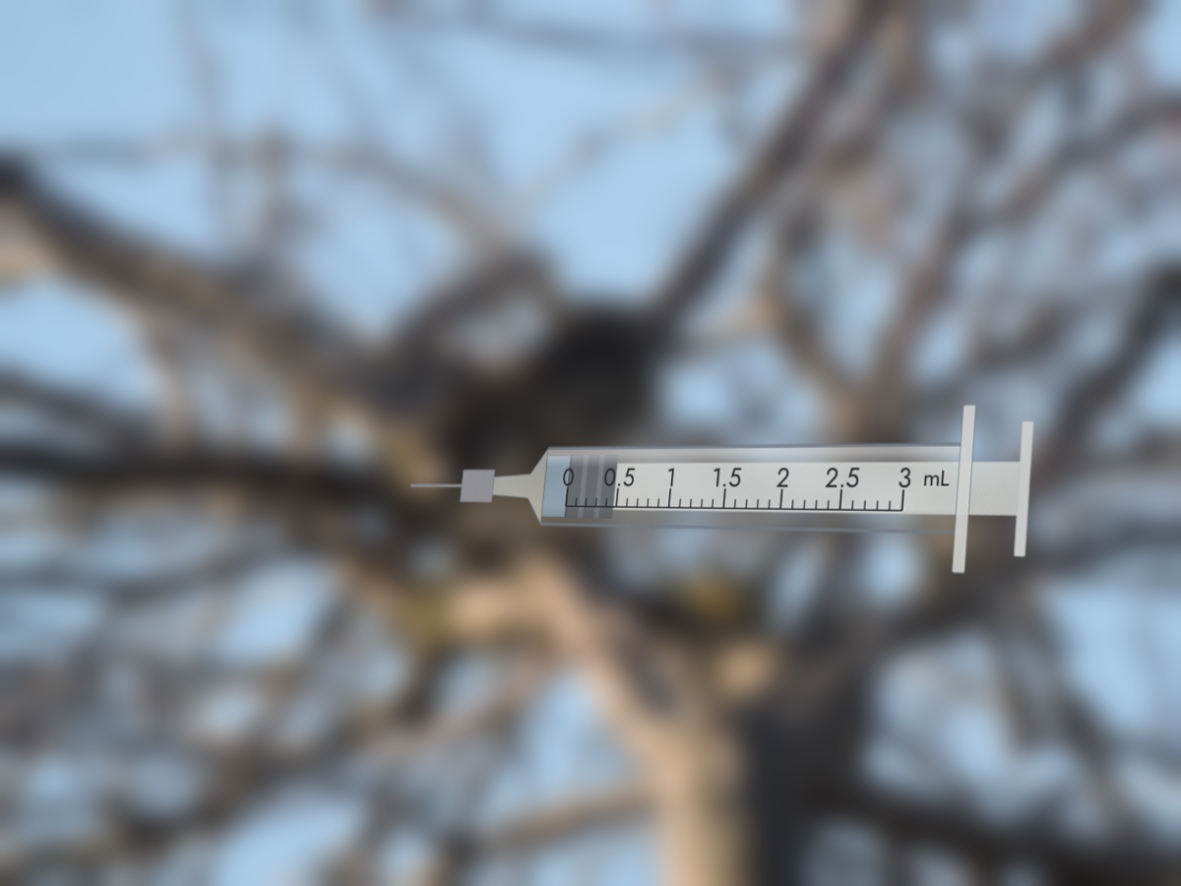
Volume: value=0 unit=mL
